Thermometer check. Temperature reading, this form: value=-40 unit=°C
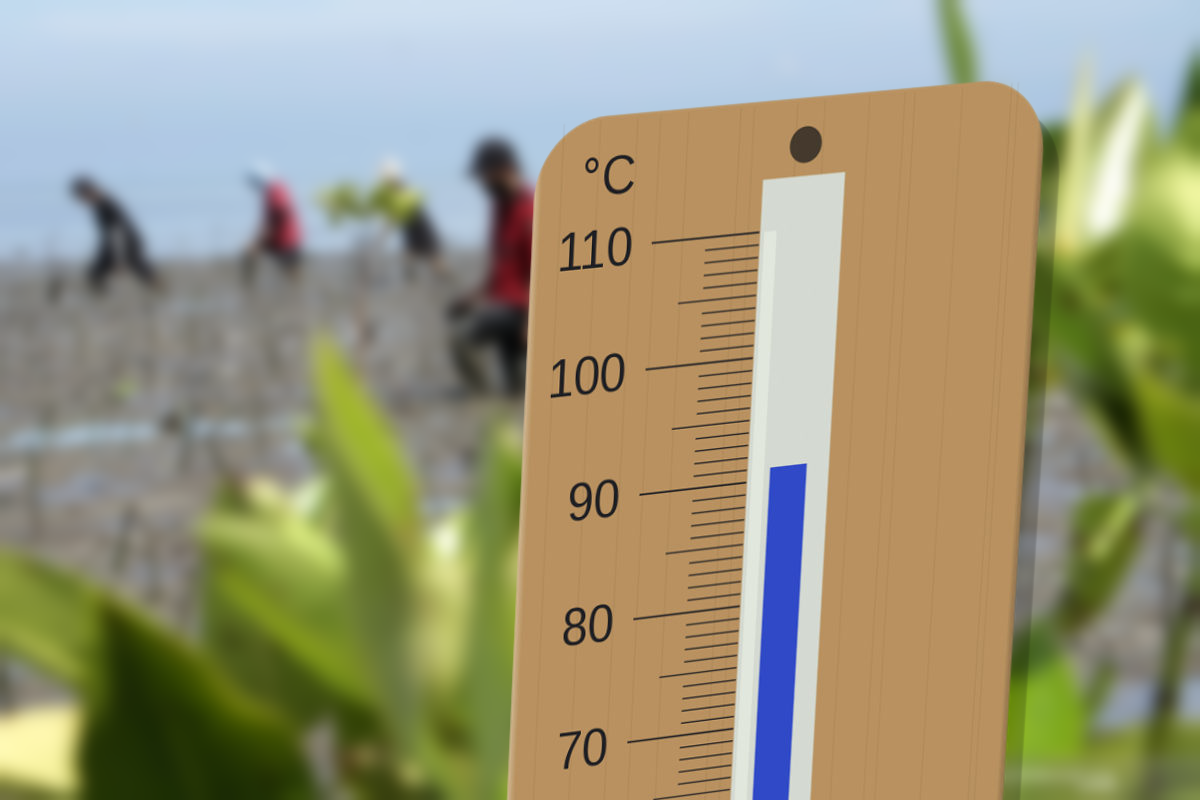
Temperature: value=91 unit=°C
